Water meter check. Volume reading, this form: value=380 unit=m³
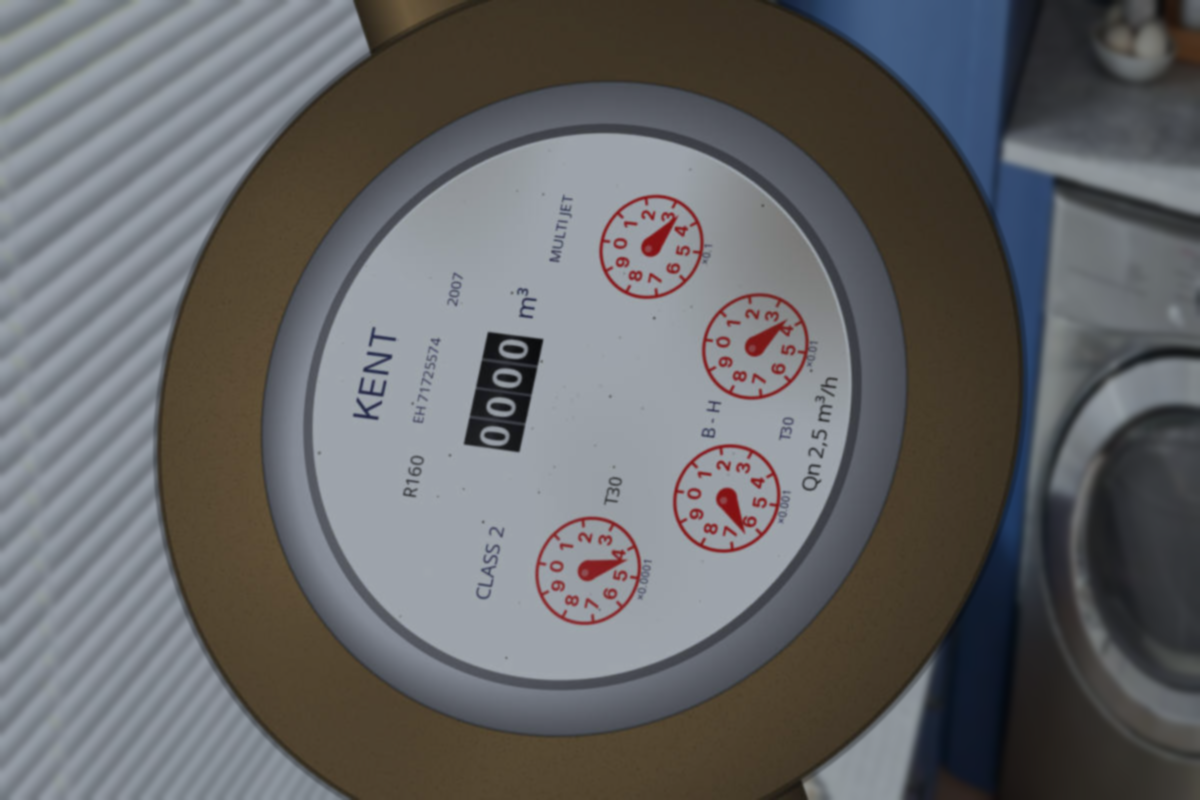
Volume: value=0.3364 unit=m³
